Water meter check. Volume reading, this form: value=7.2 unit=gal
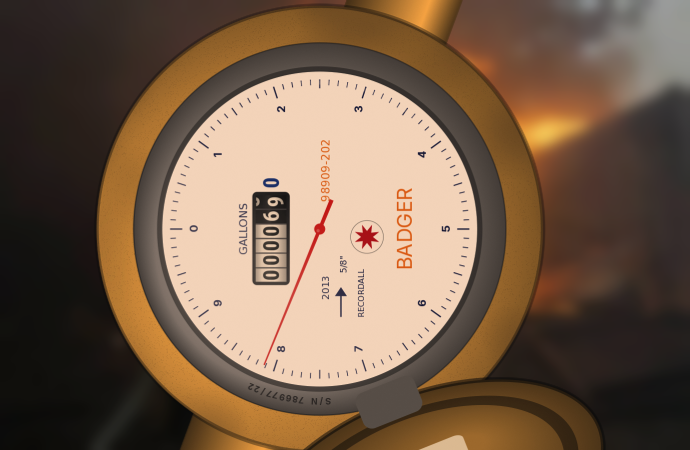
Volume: value=688.1 unit=gal
